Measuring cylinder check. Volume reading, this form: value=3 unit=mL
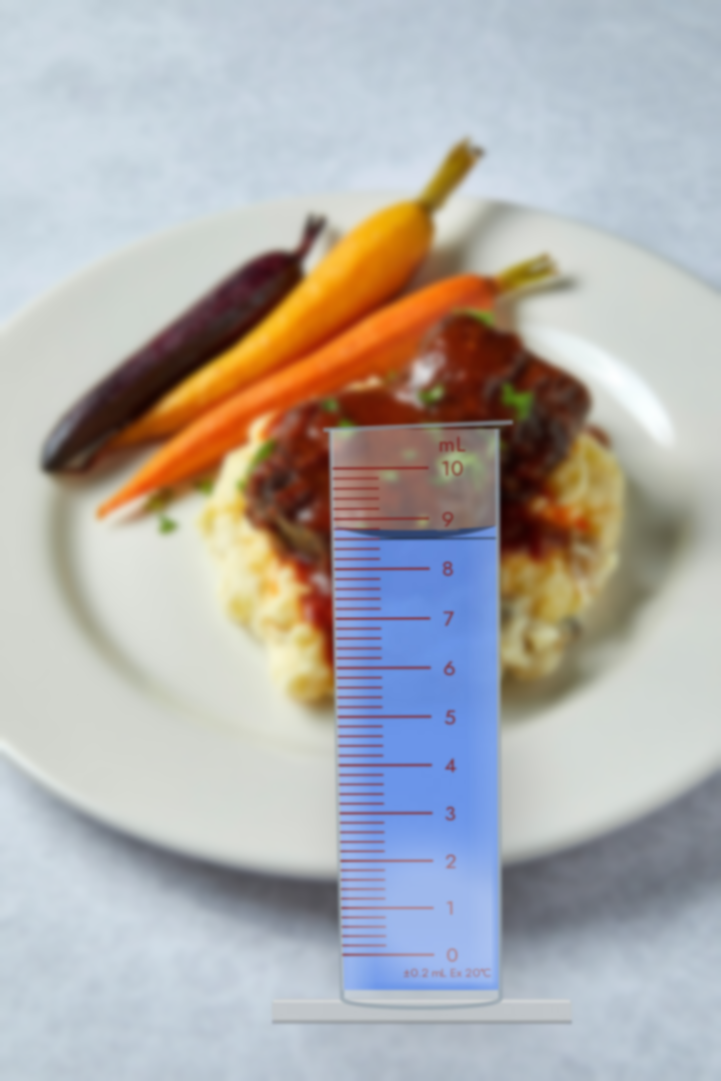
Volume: value=8.6 unit=mL
